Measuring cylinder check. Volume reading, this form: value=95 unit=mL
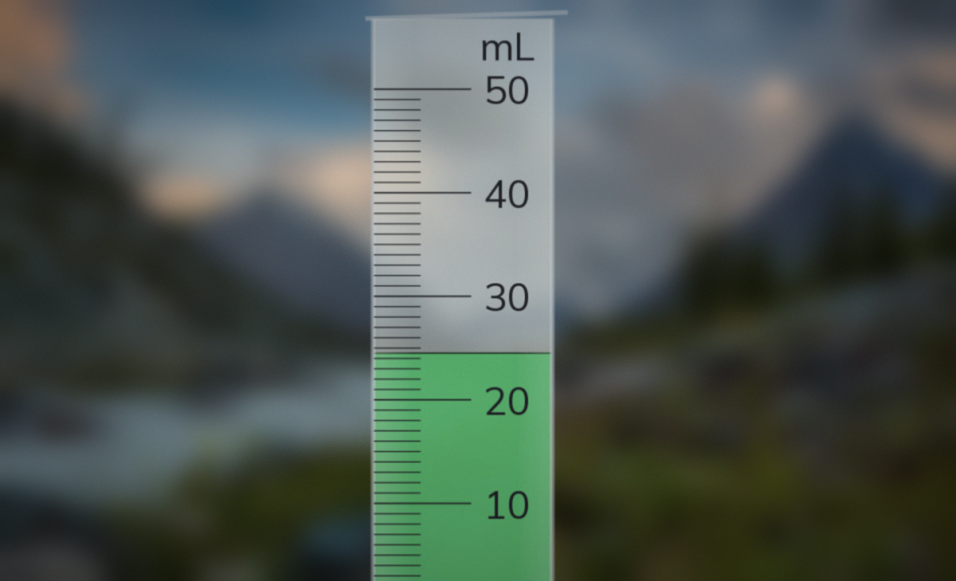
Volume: value=24.5 unit=mL
